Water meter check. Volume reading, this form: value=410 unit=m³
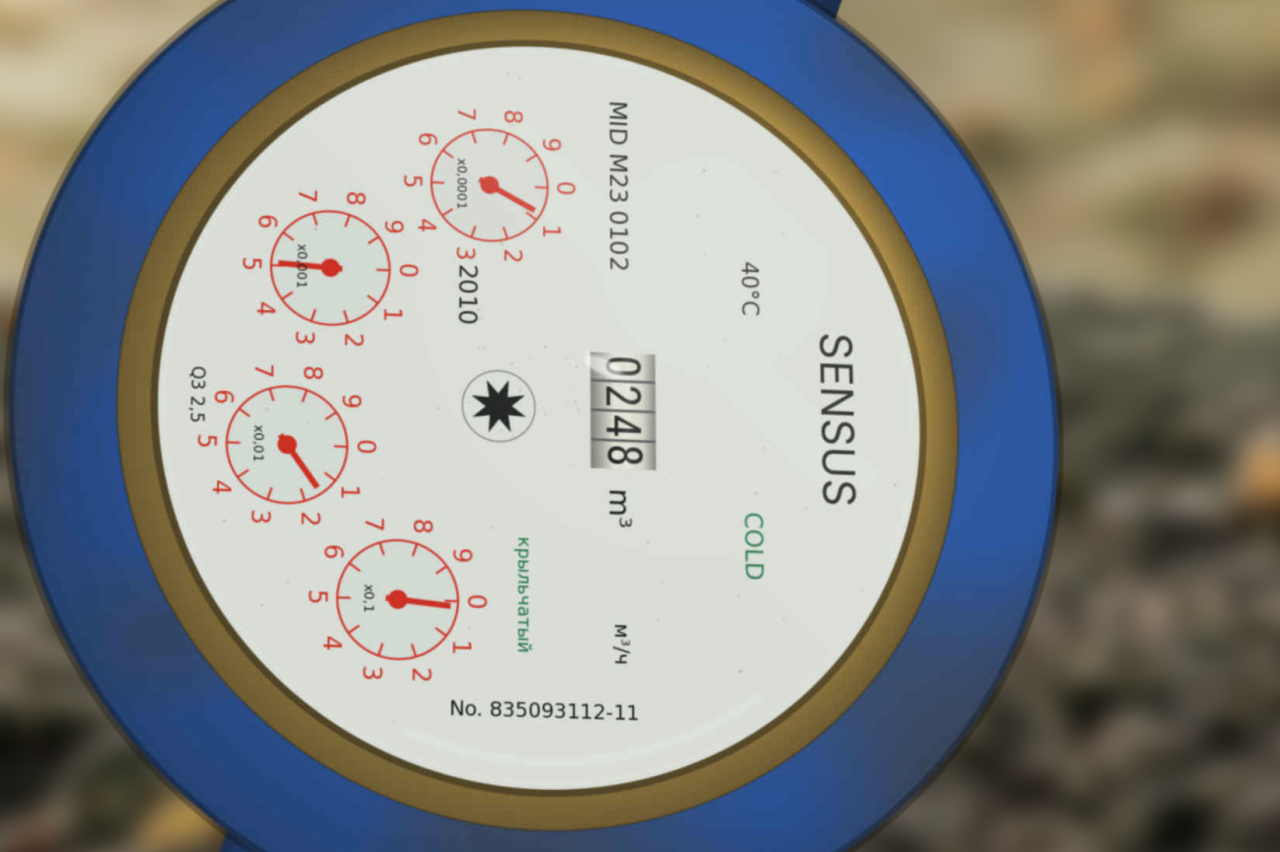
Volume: value=248.0150 unit=m³
